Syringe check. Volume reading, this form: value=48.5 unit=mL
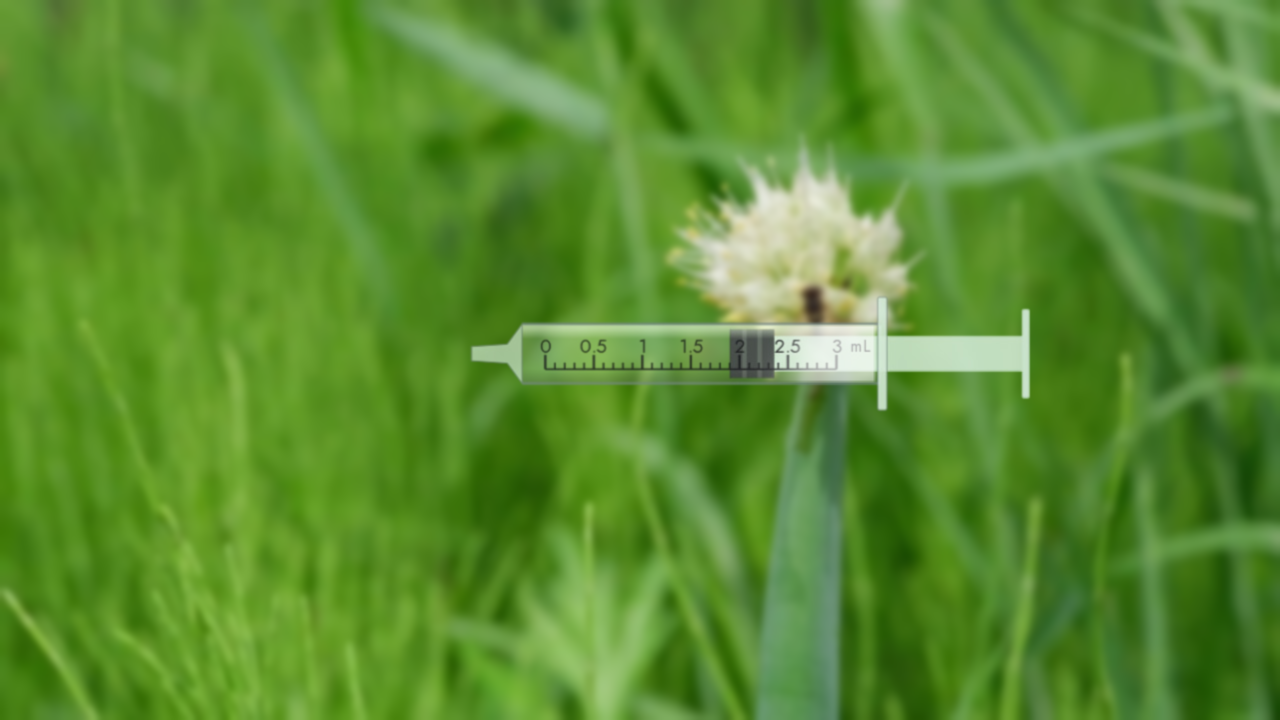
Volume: value=1.9 unit=mL
